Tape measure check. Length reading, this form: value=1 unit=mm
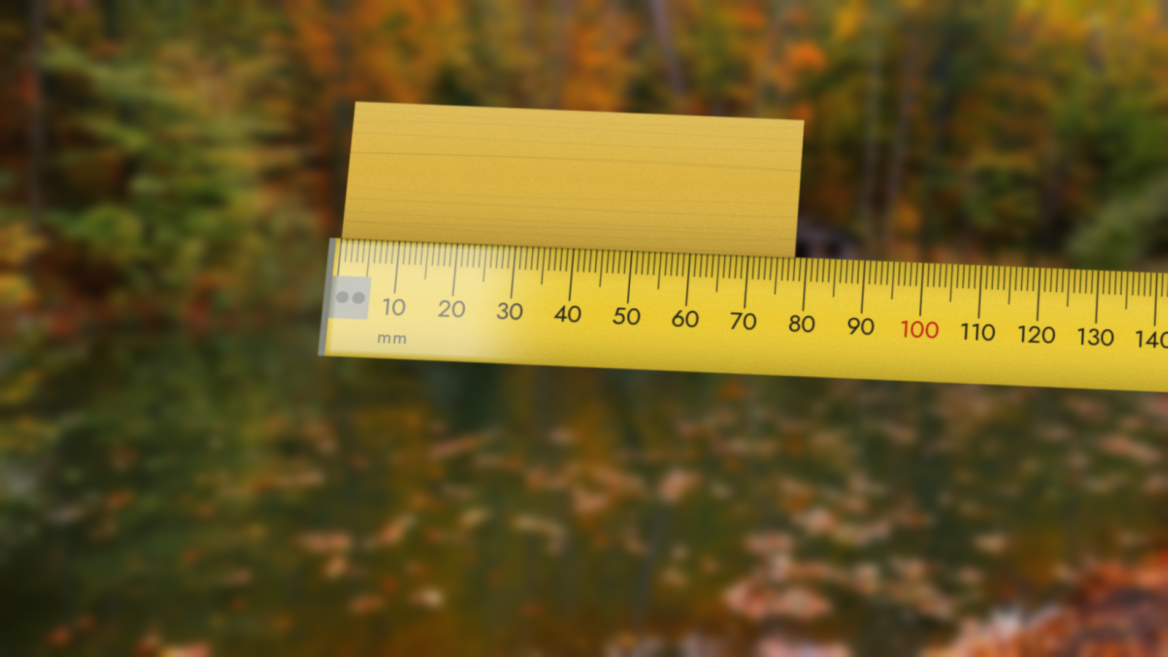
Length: value=78 unit=mm
